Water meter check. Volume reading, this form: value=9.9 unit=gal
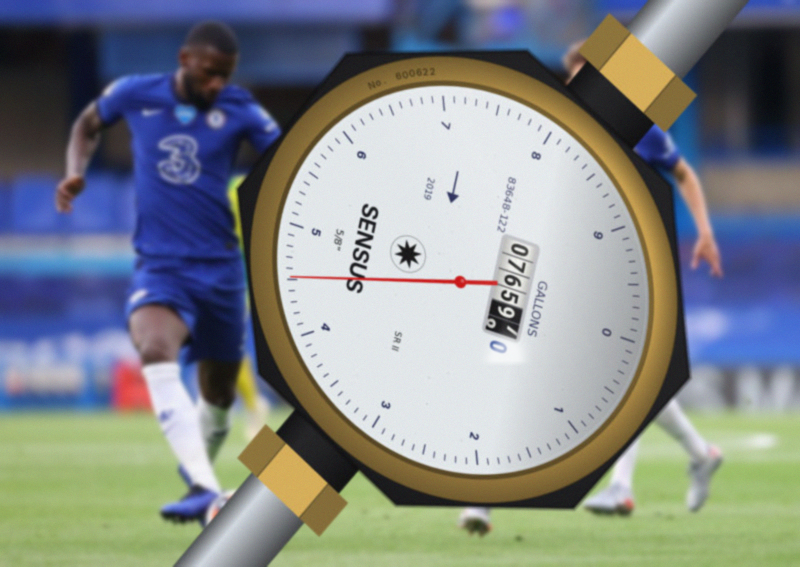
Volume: value=765974.5 unit=gal
